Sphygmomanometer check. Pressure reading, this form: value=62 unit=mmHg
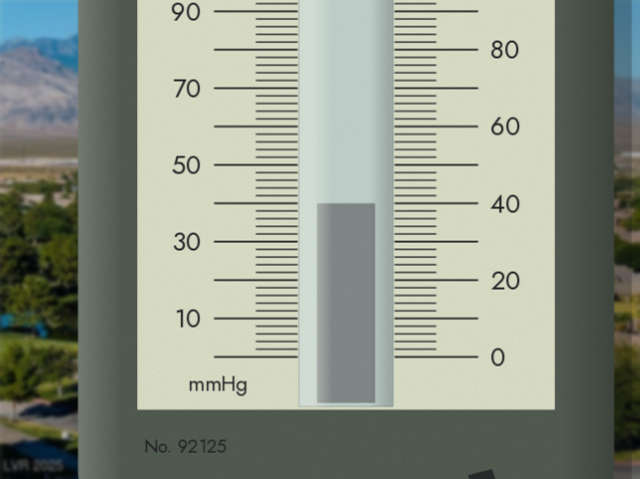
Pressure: value=40 unit=mmHg
